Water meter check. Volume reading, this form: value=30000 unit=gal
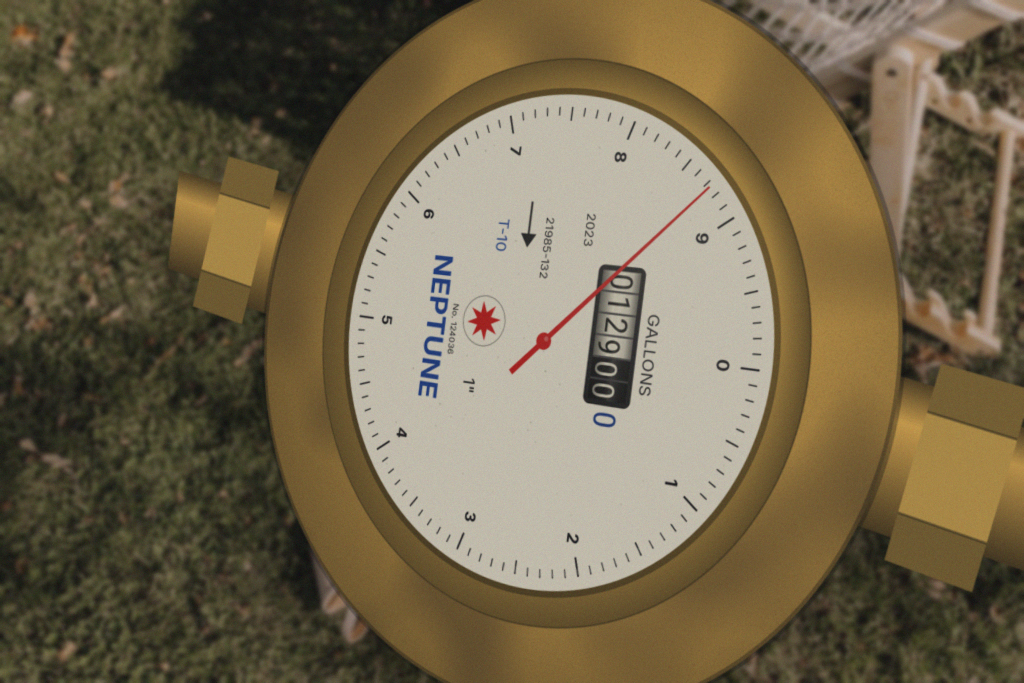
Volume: value=128998.7 unit=gal
